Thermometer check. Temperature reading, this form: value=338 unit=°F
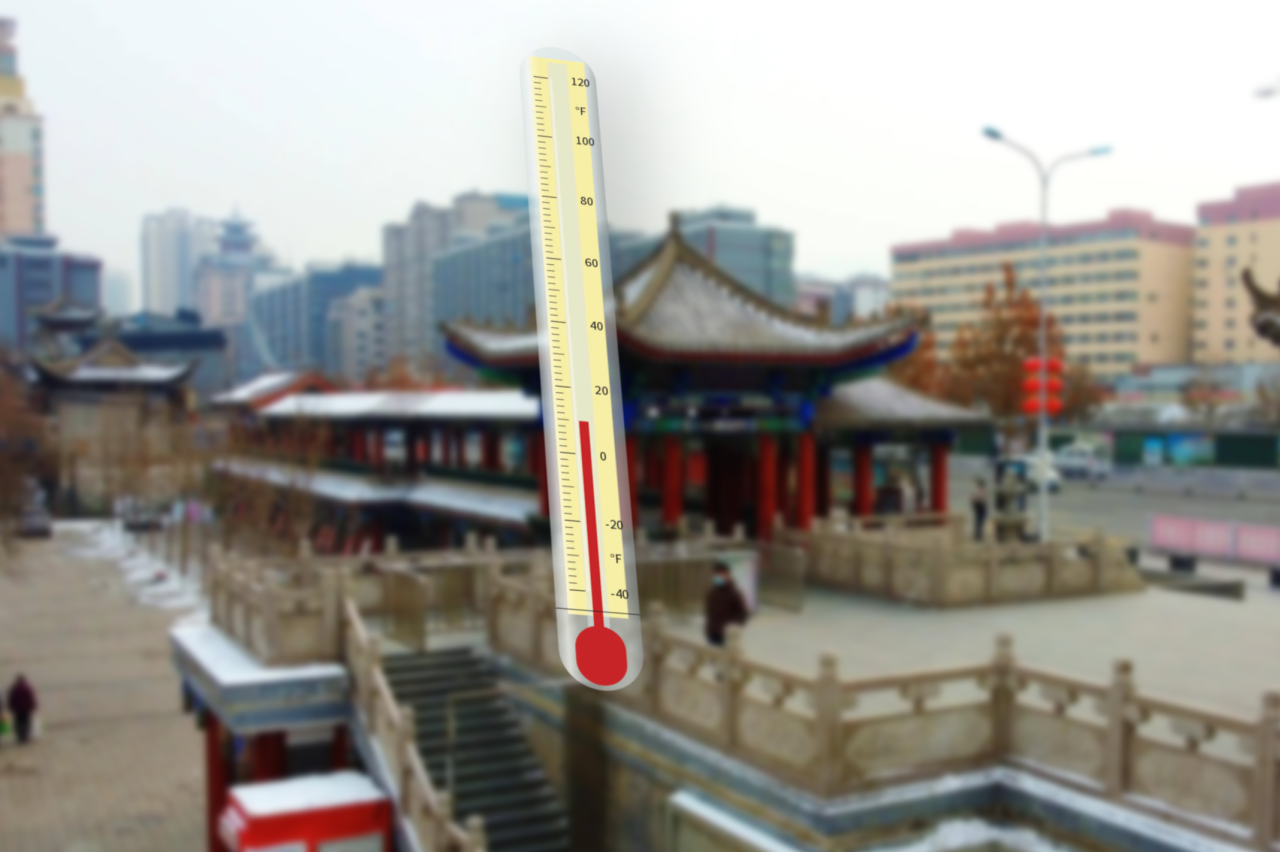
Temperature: value=10 unit=°F
